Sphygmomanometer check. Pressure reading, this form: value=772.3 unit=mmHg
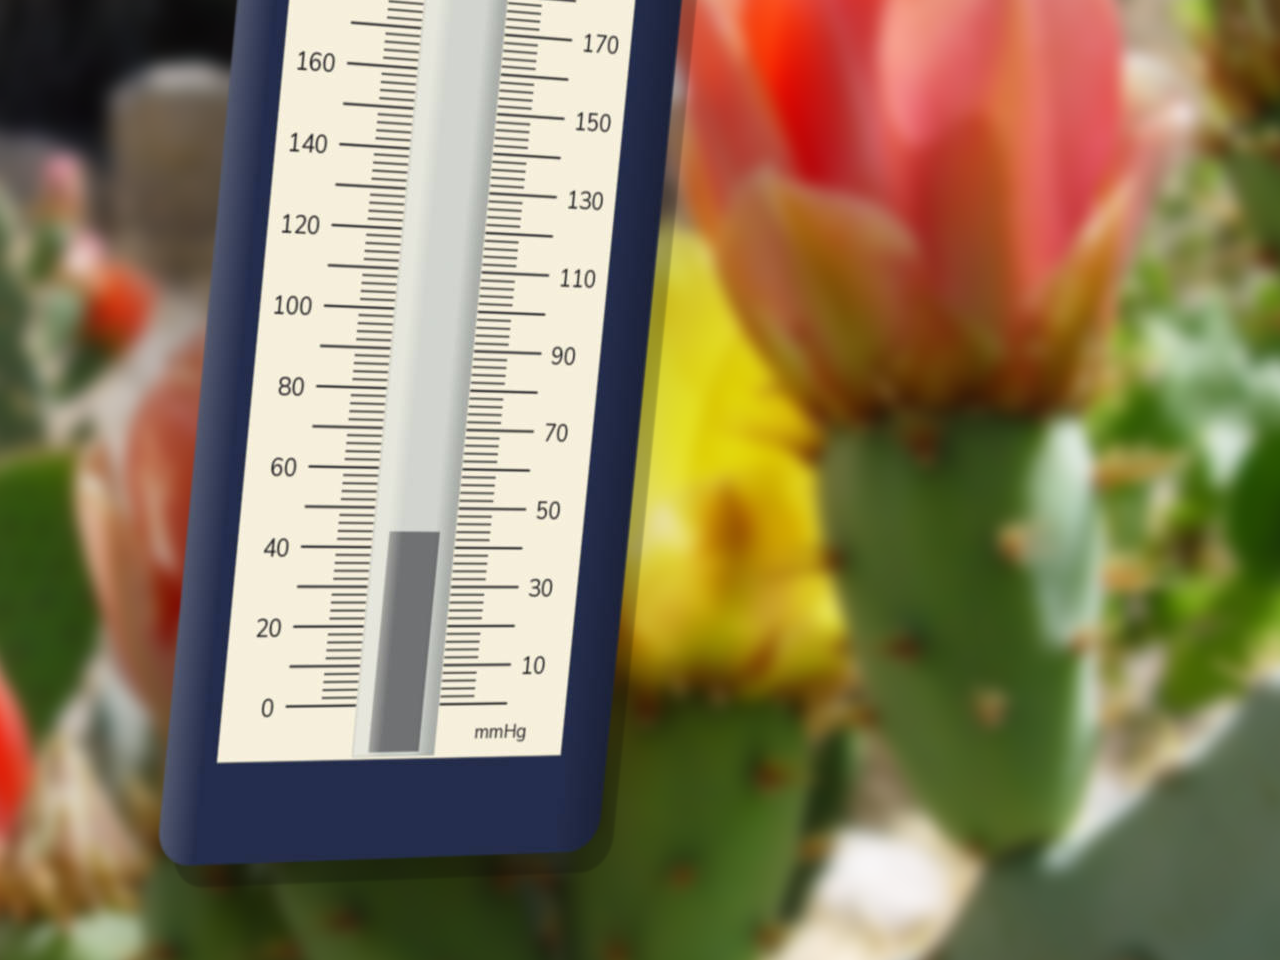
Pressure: value=44 unit=mmHg
